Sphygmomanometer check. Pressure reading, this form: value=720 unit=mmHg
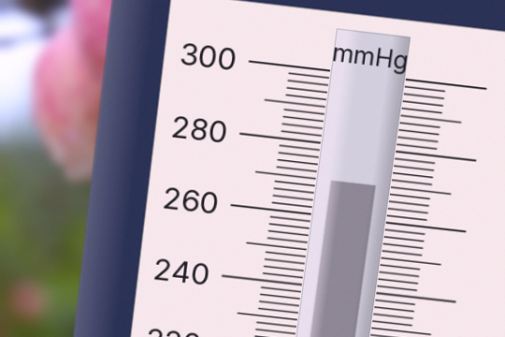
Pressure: value=270 unit=mmHg
